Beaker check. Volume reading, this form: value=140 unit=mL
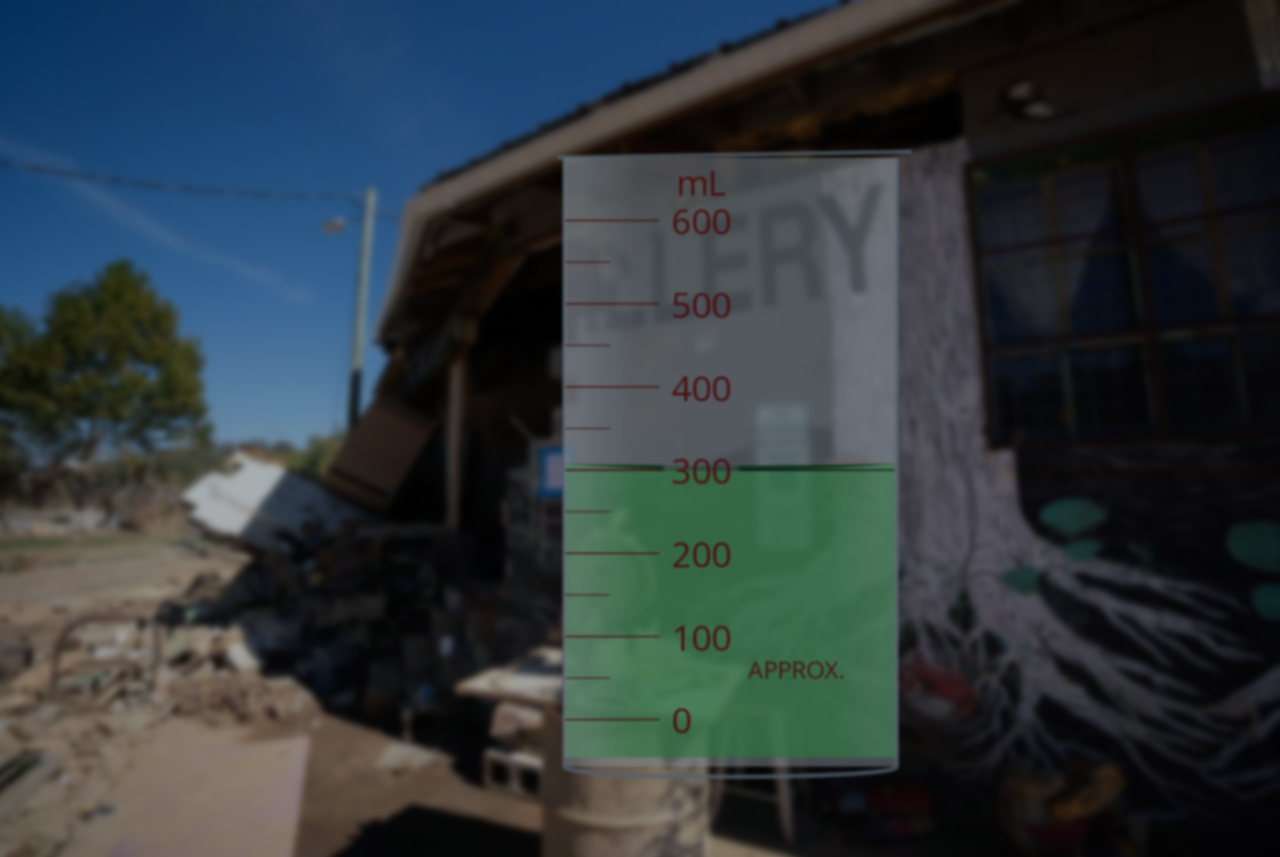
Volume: value=300 unit=mL
